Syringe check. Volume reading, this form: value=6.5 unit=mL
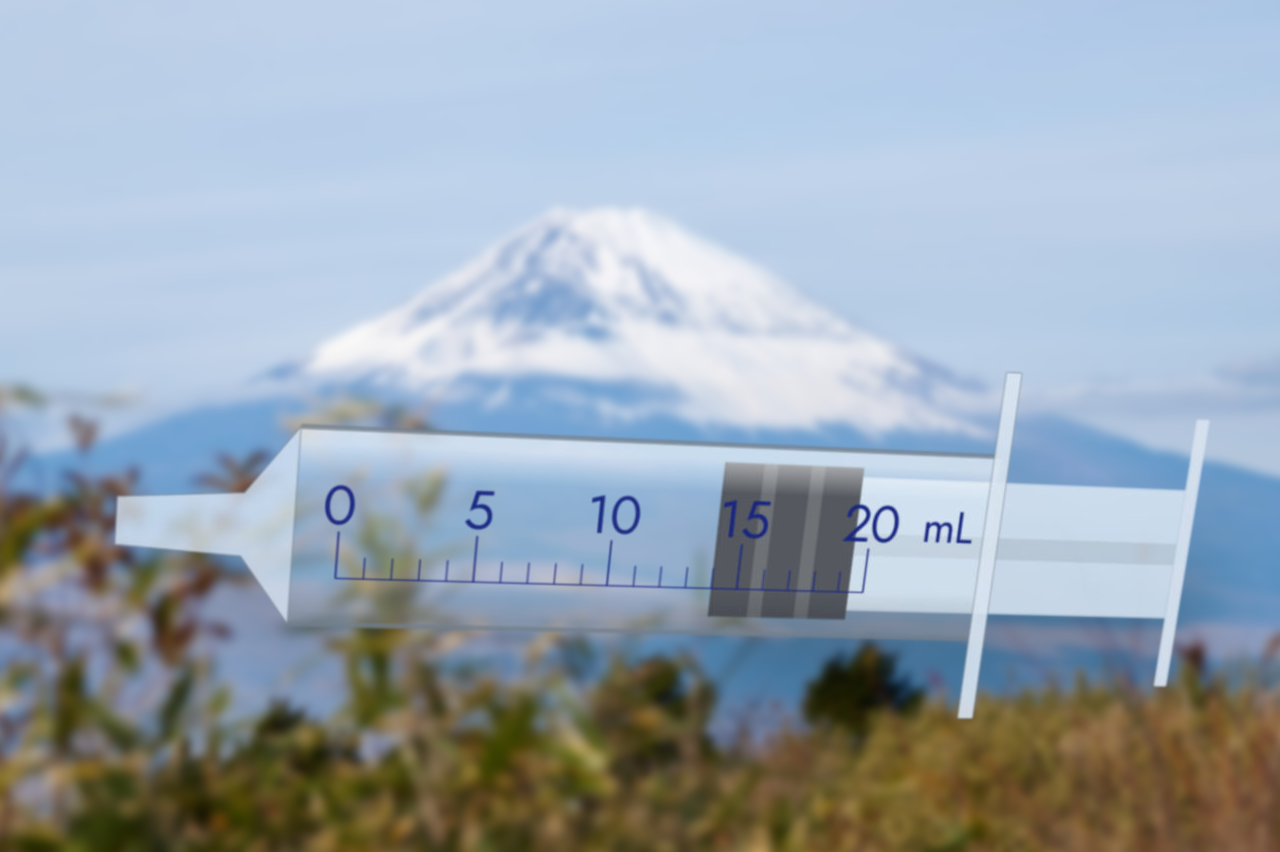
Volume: value=14 unit=mL
